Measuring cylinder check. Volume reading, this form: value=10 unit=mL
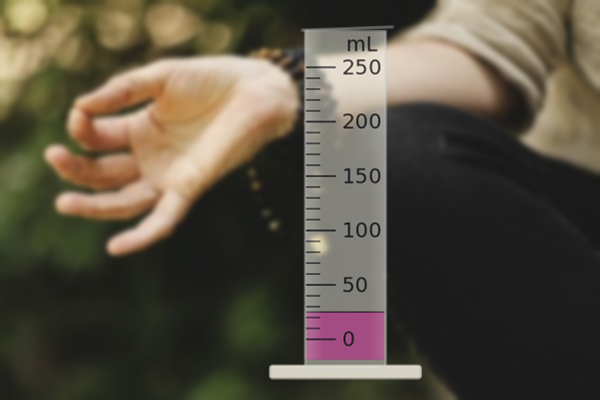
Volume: value=25 unit=mL
